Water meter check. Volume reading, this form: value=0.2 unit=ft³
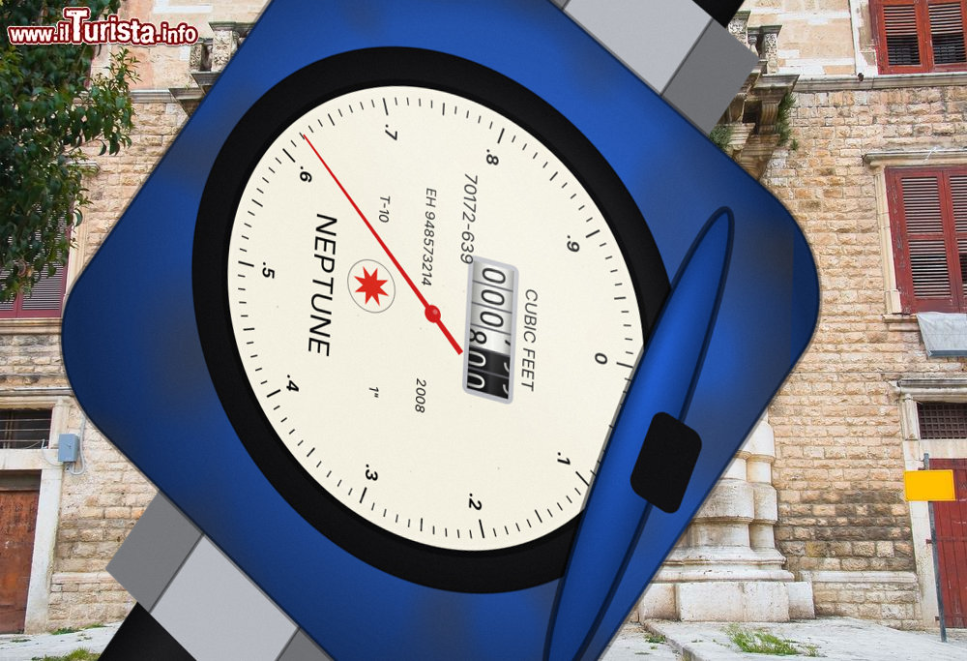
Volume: value=799.62 unit=ft³
